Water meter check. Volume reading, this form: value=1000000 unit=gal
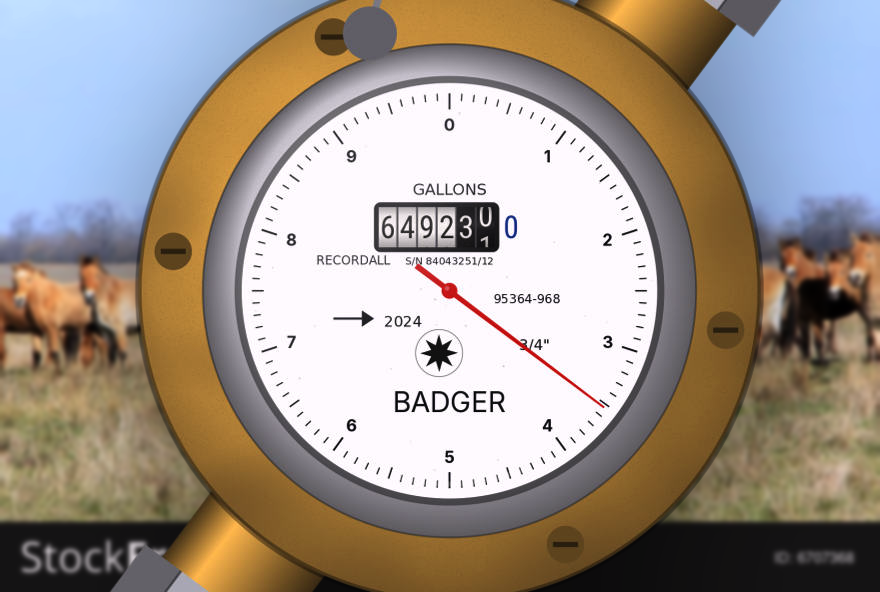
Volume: value=6492303.5 unit=gal
